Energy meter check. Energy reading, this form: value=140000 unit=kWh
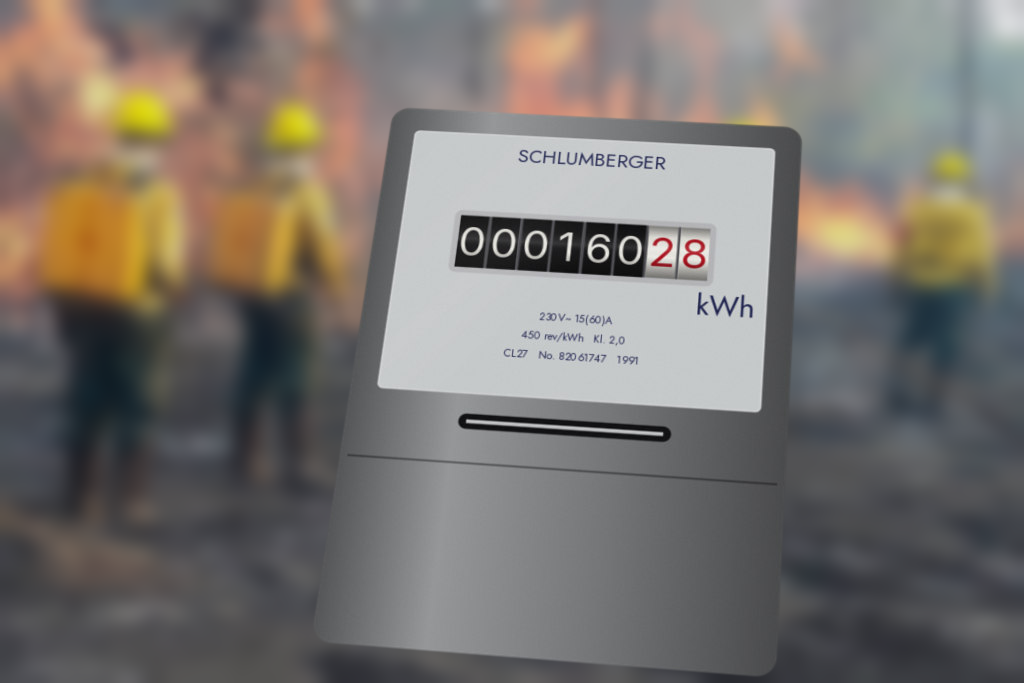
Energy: value=160.28 unit=kWh
